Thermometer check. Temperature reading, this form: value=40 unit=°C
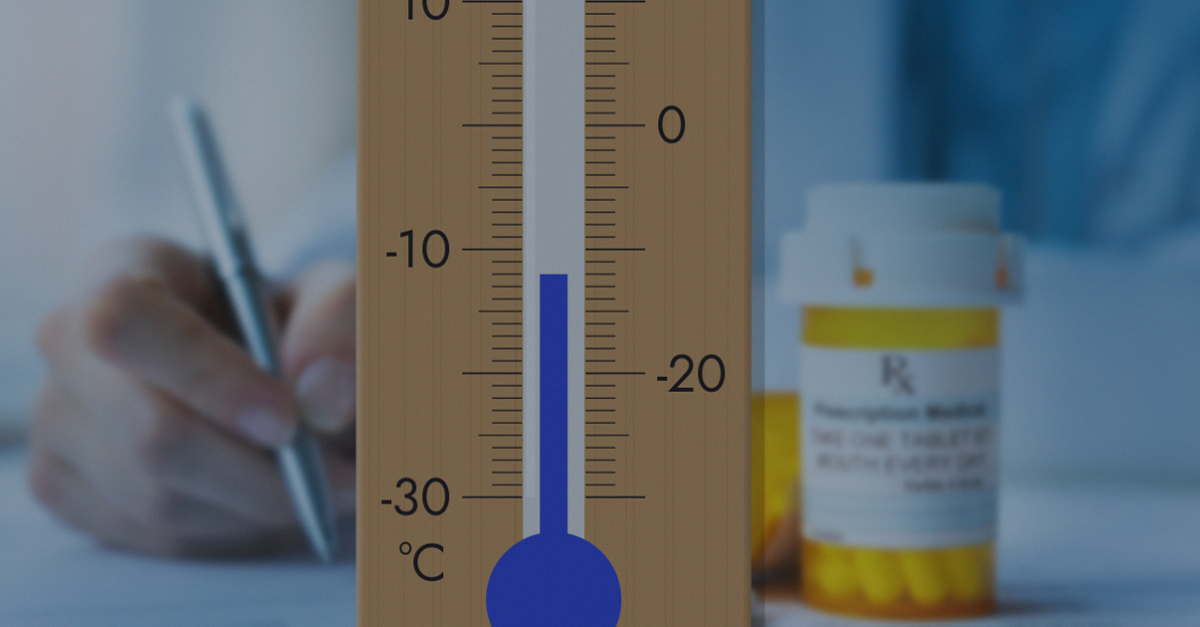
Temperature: value=-12 unit=°C
